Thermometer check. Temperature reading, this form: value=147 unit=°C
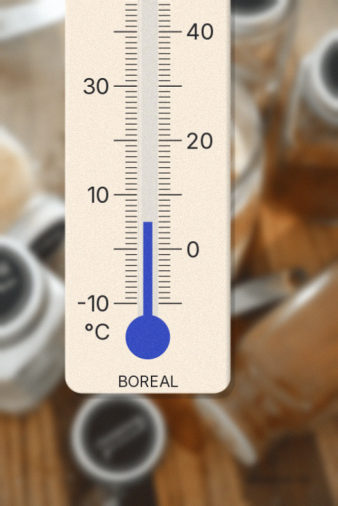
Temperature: value=5 unit=°C
